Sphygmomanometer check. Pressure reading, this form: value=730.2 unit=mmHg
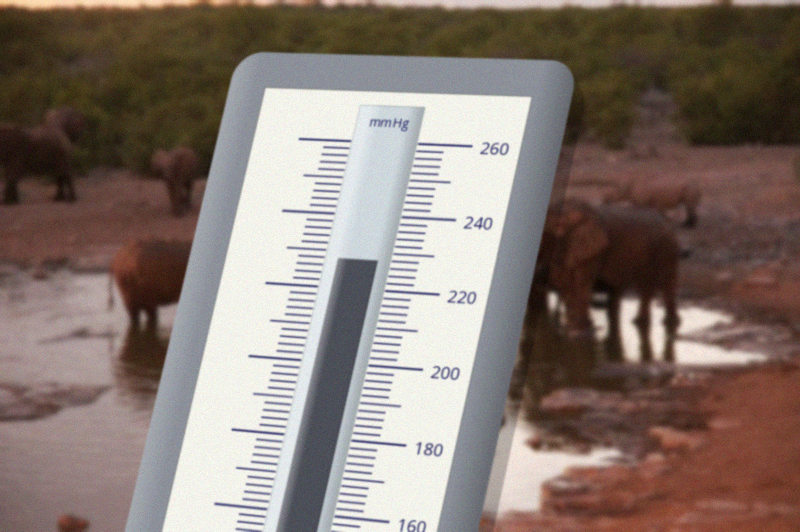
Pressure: value=228 unit=mmHg
